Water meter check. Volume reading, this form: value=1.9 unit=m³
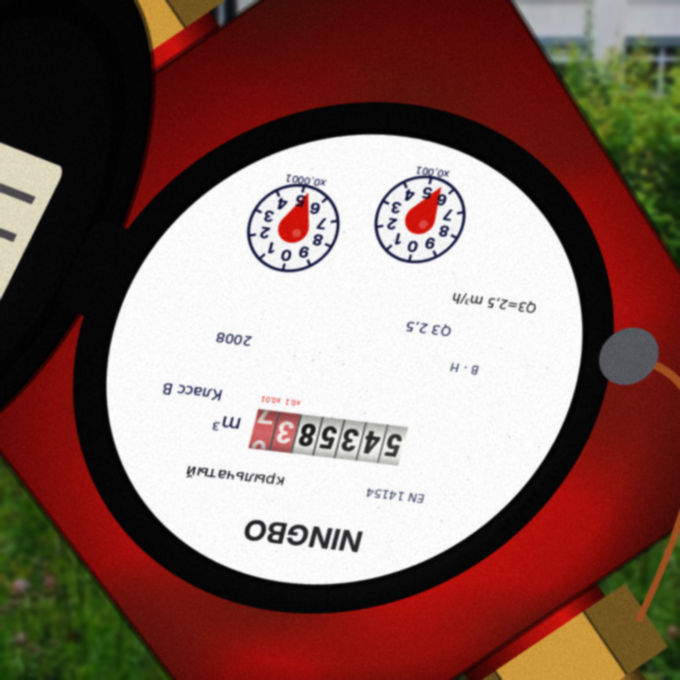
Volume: value=54358.3655 unit=m³
